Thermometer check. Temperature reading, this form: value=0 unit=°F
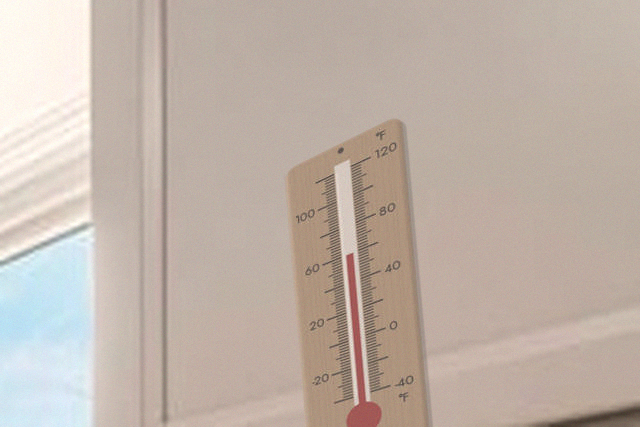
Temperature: value=60 unit=°F
